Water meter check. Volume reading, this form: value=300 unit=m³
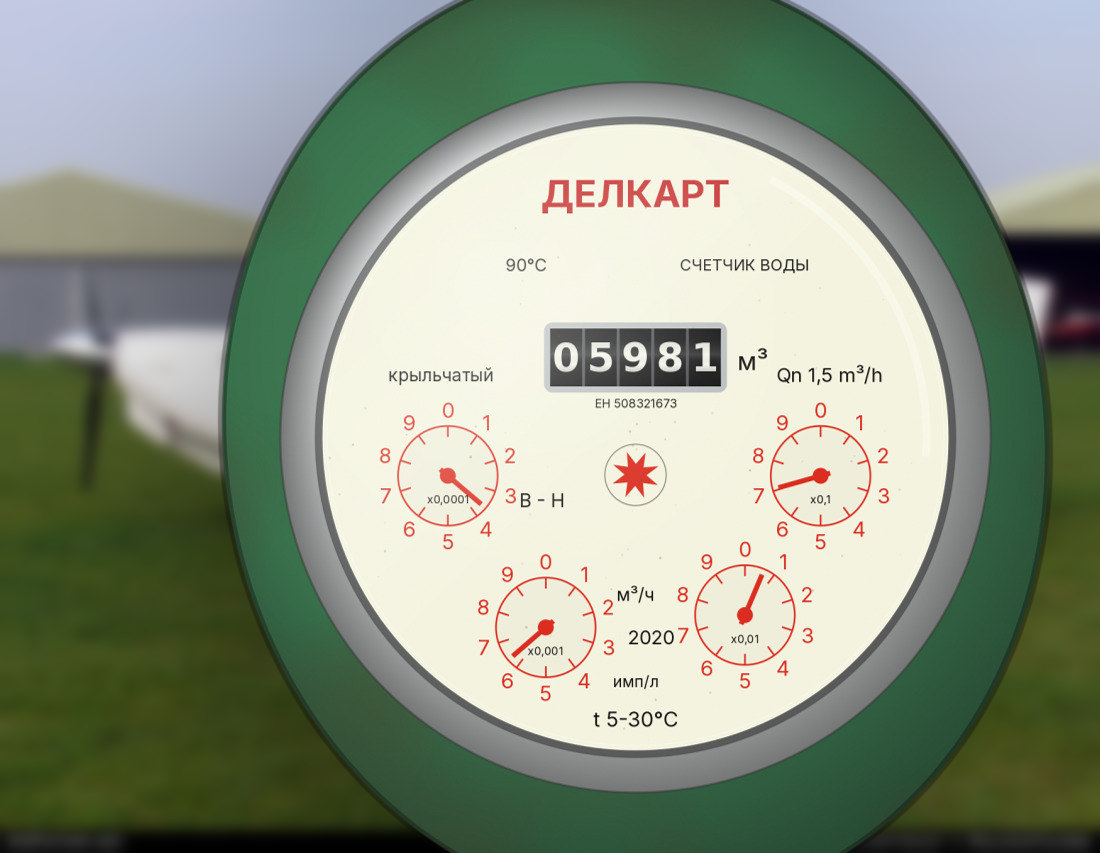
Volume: value=5981.7063 unit=m³
